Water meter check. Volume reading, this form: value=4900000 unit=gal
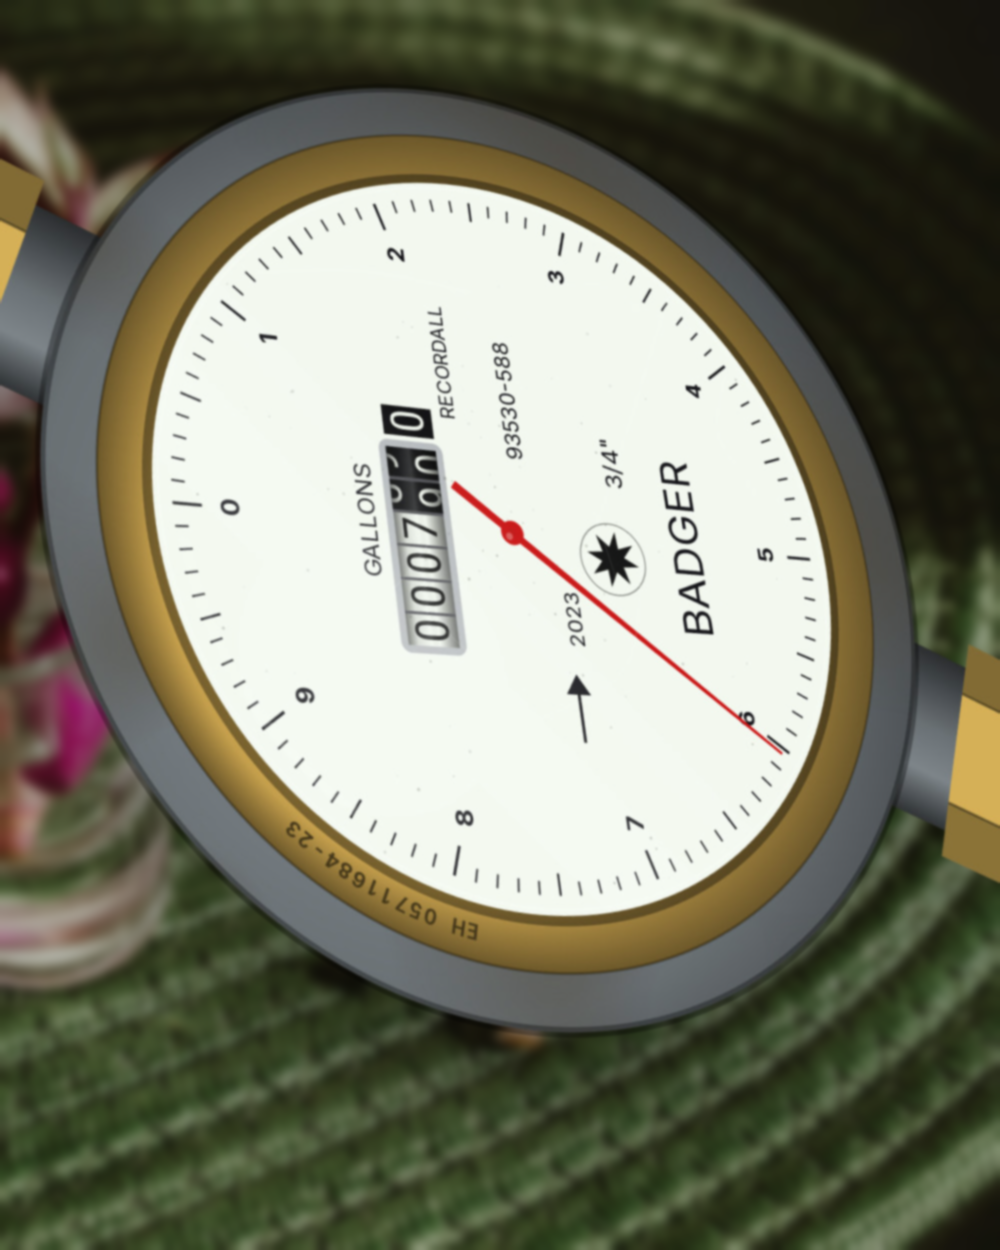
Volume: value=7896.0 unit=gal
